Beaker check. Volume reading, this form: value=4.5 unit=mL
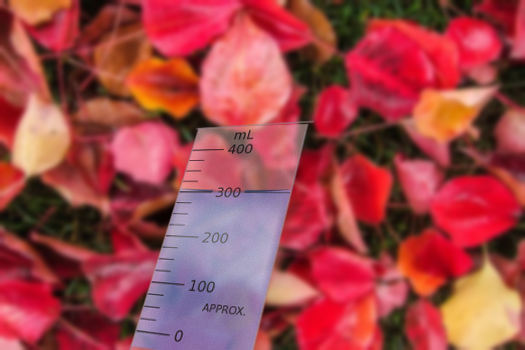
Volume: value=300 unit=mL
